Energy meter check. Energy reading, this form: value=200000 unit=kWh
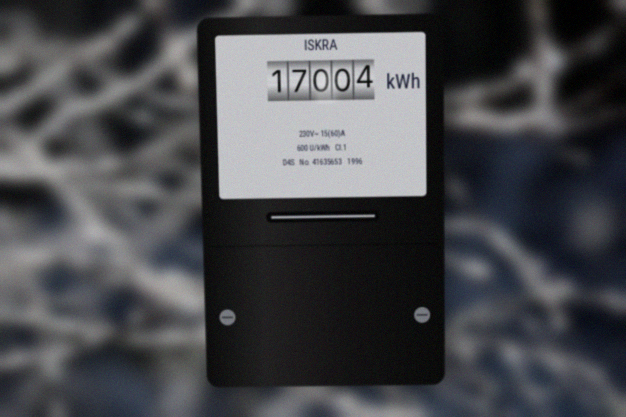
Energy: value=17004 unit=kWh
